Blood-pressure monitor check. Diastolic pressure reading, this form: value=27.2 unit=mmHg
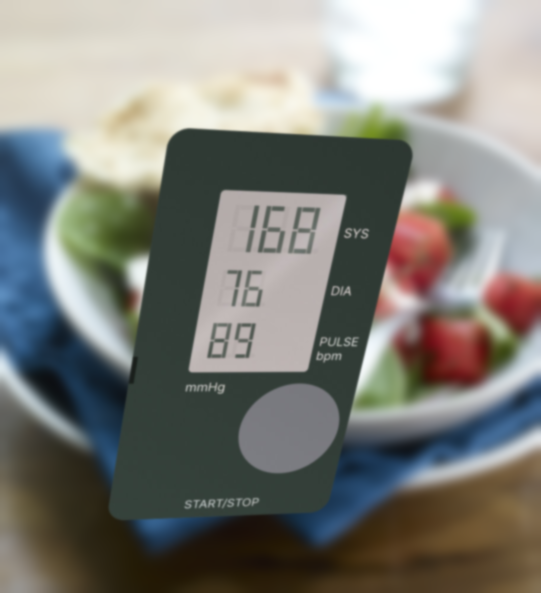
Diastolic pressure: value=76 unit=mmHg
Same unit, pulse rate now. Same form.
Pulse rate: value=89 unit=bpm
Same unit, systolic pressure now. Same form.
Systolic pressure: value=168 unit=mmHg
